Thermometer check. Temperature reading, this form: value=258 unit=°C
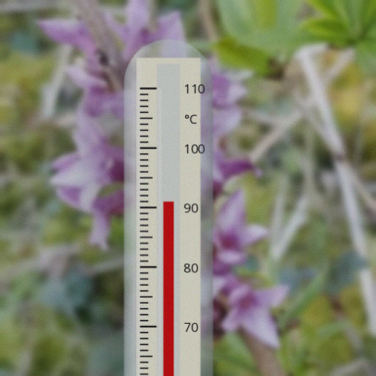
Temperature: value=91 unit=°C
